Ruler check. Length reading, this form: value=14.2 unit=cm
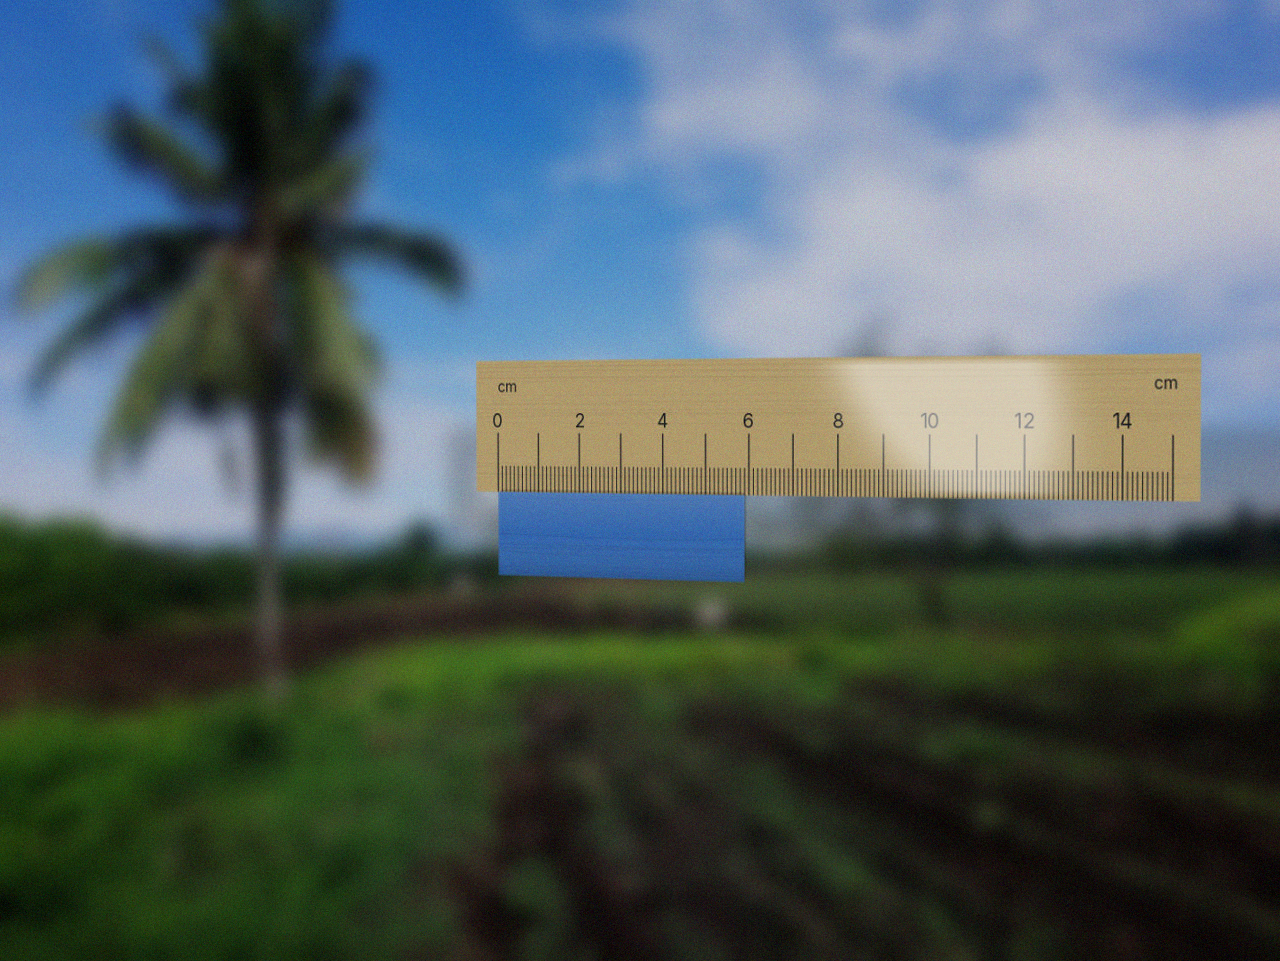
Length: value=5.9 unit=cm
